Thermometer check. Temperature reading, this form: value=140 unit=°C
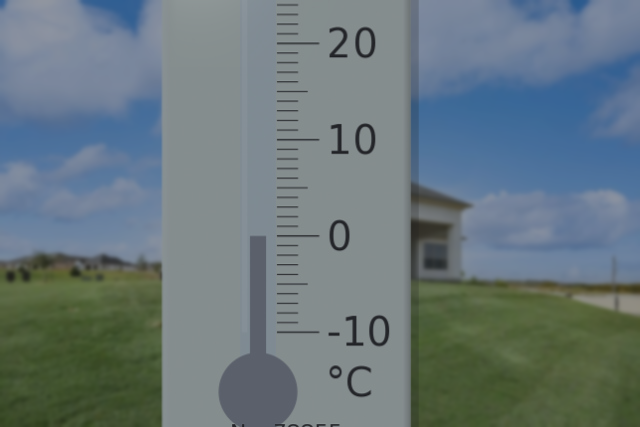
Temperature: value=0 unit=°C
